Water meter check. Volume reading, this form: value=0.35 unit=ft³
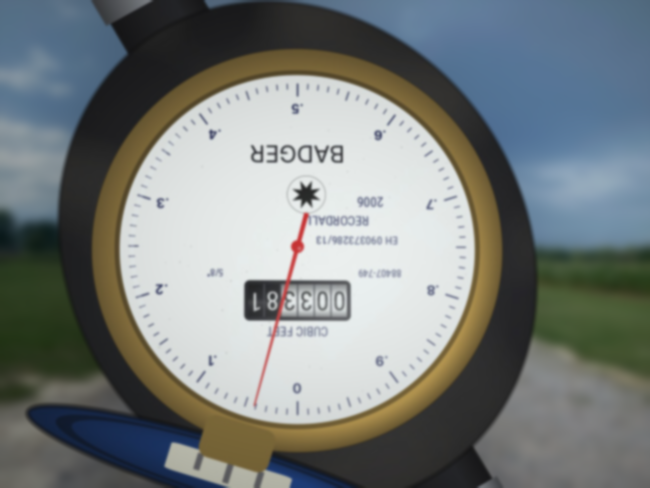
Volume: value=3381.04 unit=ft³
